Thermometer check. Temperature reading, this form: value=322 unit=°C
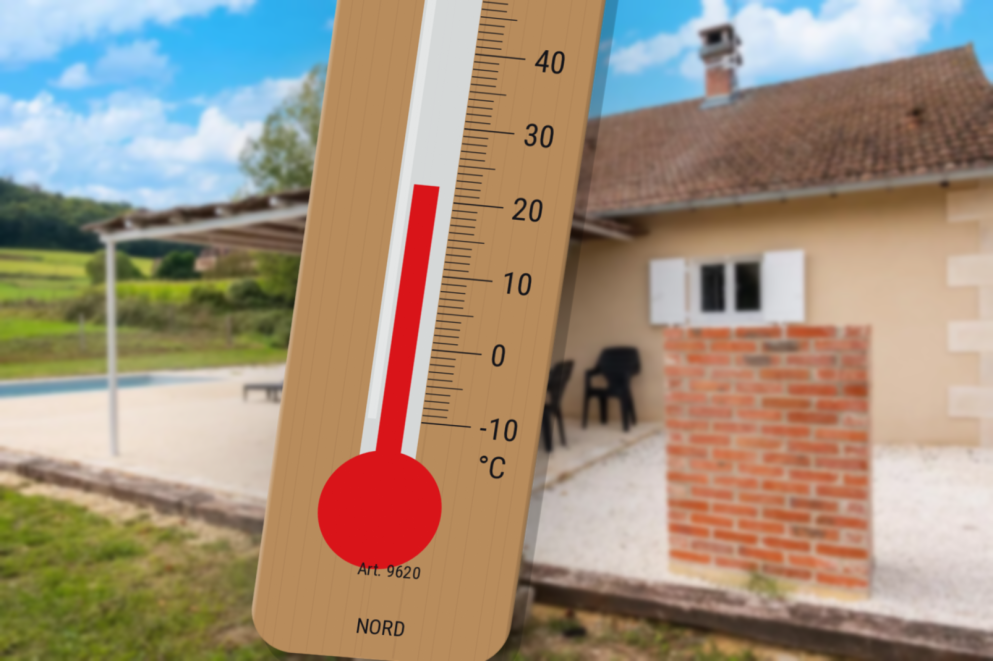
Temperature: value=22 unit=°C
